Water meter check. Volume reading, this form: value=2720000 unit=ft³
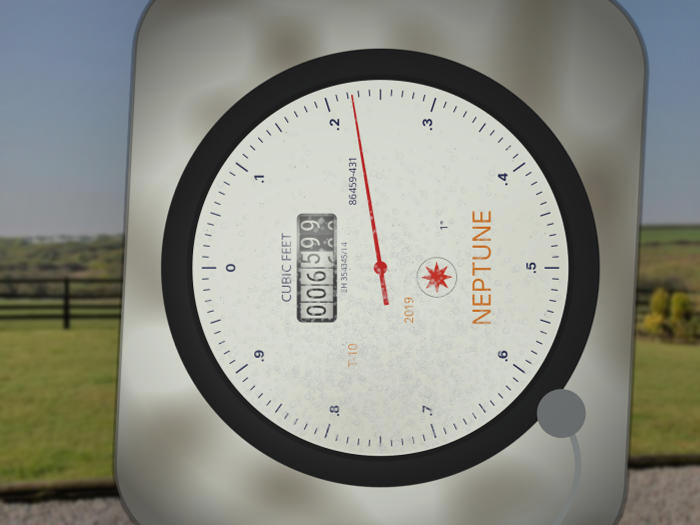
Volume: value=6599.22 unit=ft³
